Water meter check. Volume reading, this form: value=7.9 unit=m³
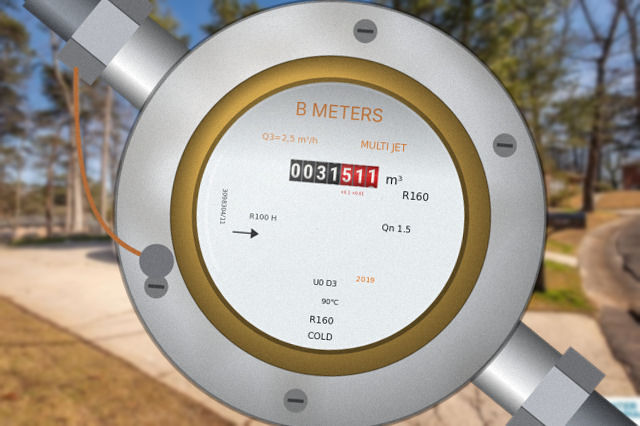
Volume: value=31.511 unit=m³
